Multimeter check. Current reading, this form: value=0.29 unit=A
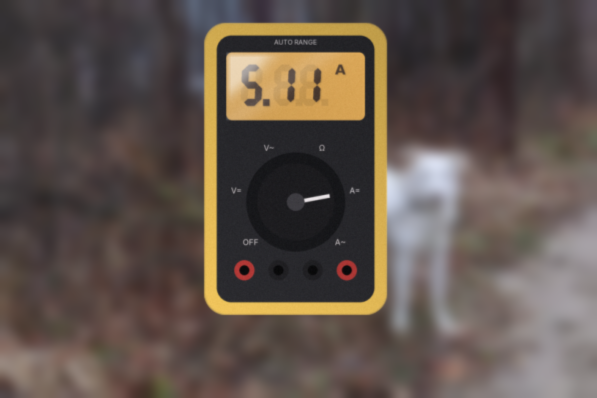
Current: value=5.11 unit=A
